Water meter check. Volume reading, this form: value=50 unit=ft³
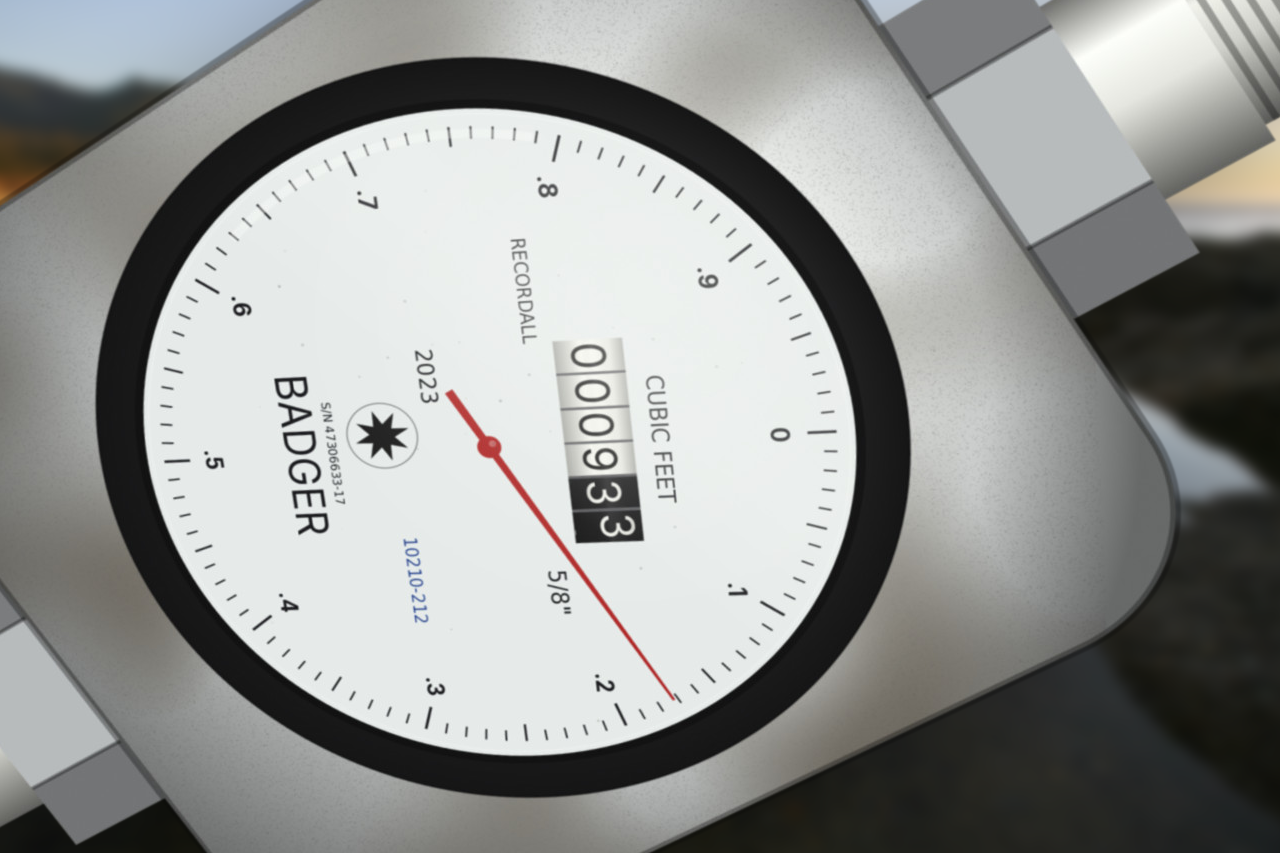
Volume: value=933.17 unit=ft³
